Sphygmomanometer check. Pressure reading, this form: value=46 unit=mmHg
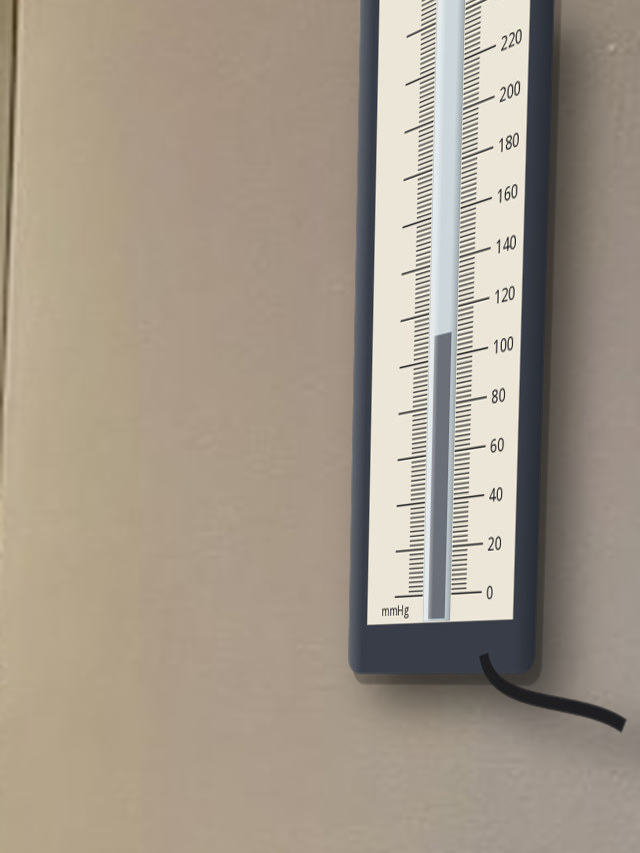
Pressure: value=110 unit=mmHg
